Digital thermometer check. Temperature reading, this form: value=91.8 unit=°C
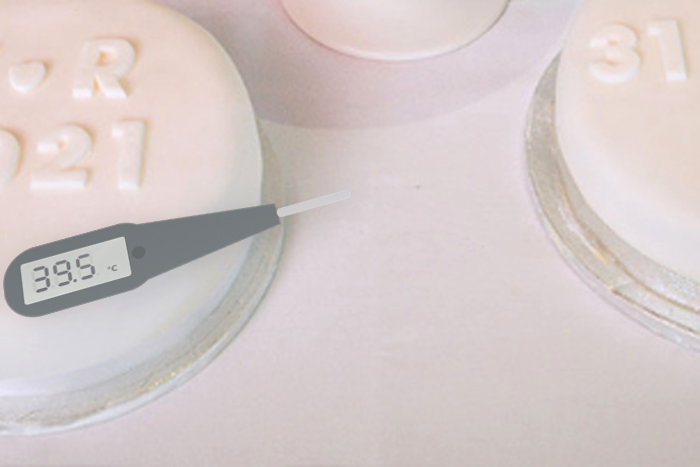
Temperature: value=39.5 unit=°C
